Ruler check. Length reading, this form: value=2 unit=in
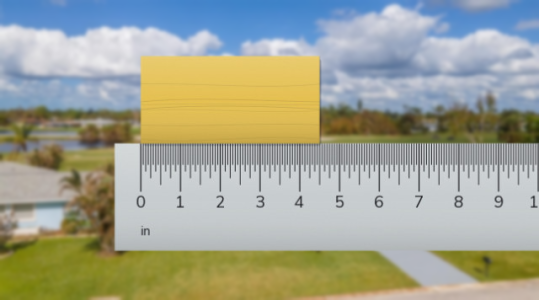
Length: value=4.5 unit=in
